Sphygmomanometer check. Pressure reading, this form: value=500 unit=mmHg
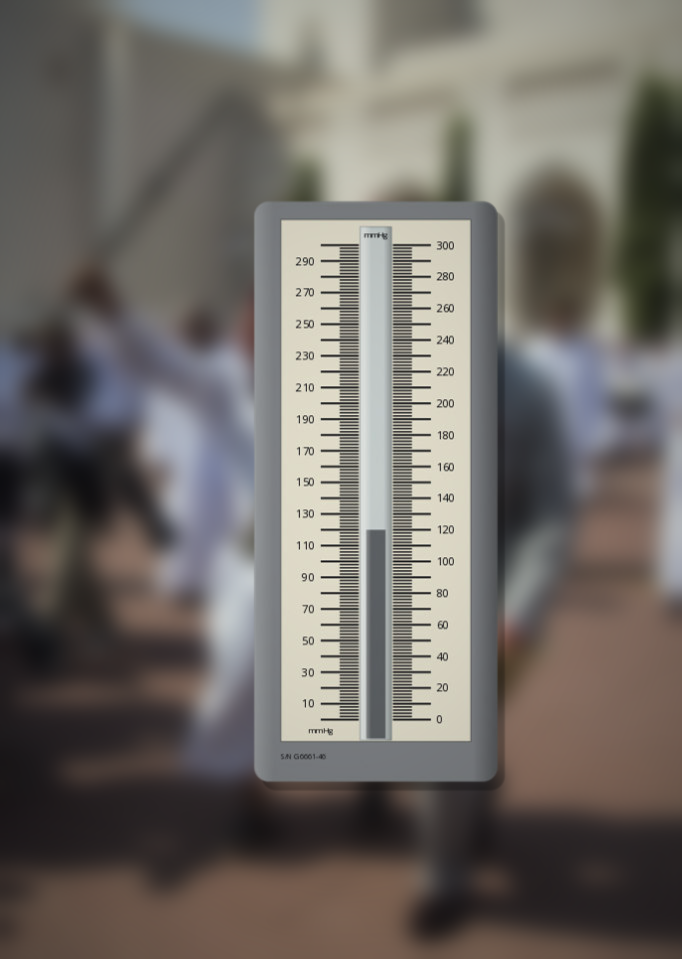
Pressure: value=120 unit=mmHg
